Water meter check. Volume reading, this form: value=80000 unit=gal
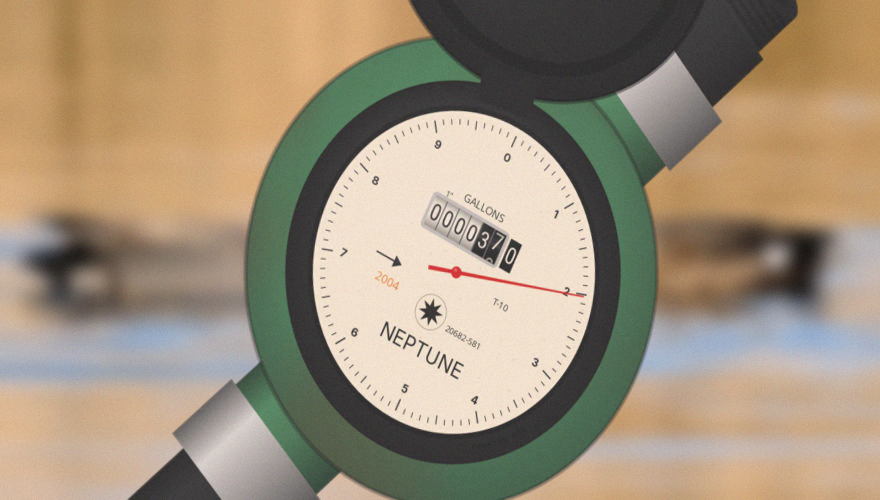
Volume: value=372.0 unit=gal
